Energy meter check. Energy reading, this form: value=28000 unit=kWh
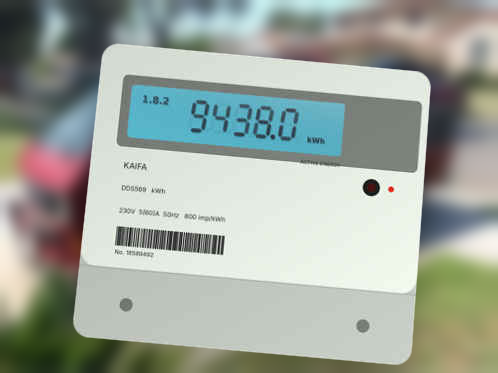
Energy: value=9438.0 unit=kWh
